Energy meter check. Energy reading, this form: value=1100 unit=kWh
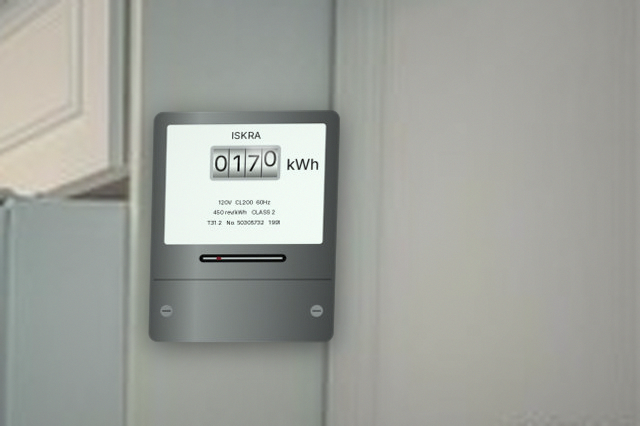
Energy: value=170 unit=kWh
